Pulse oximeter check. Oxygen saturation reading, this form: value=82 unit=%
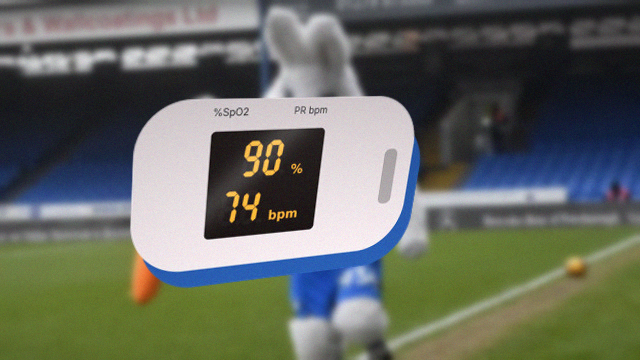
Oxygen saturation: value=90 unit=%
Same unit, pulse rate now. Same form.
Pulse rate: value=74 unit=bpm
